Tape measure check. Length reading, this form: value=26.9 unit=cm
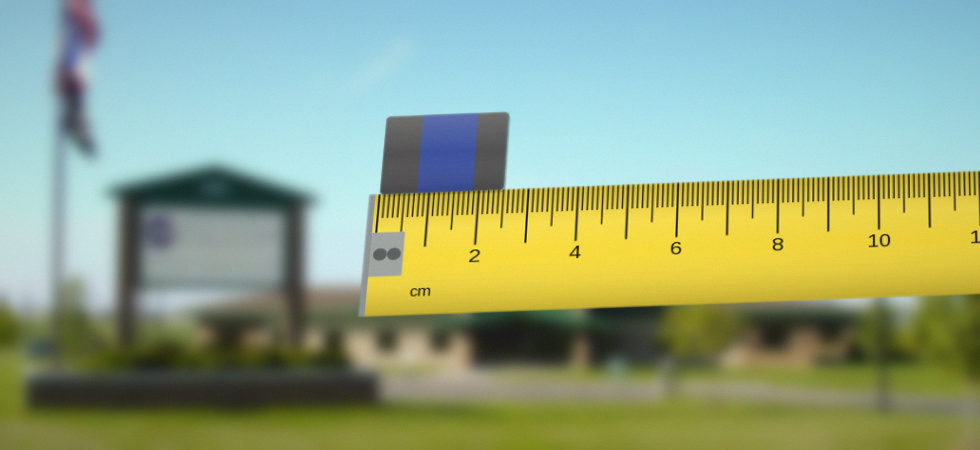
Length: value=2.5 unit=cm
